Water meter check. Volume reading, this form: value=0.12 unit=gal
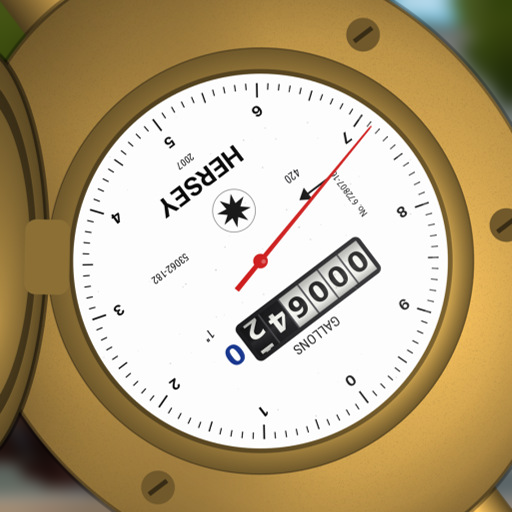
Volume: value=6417.1 unit=gal
